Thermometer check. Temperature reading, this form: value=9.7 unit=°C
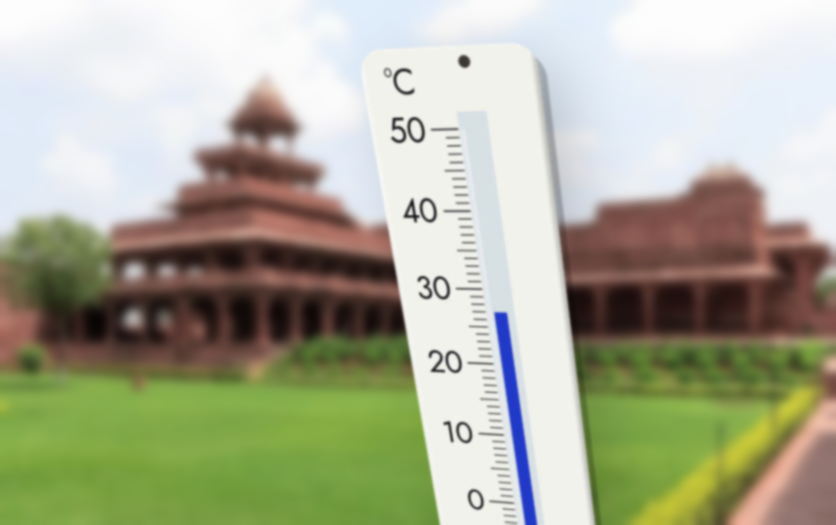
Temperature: value=27 unit=°C
